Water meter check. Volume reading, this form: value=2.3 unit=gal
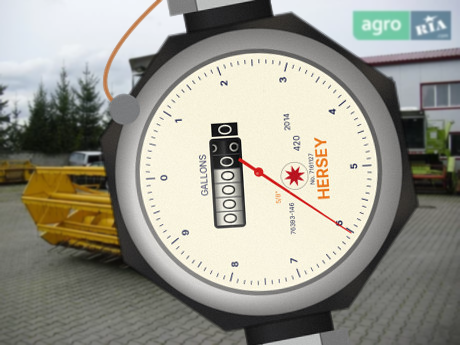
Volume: value=86.0 unit=gal
